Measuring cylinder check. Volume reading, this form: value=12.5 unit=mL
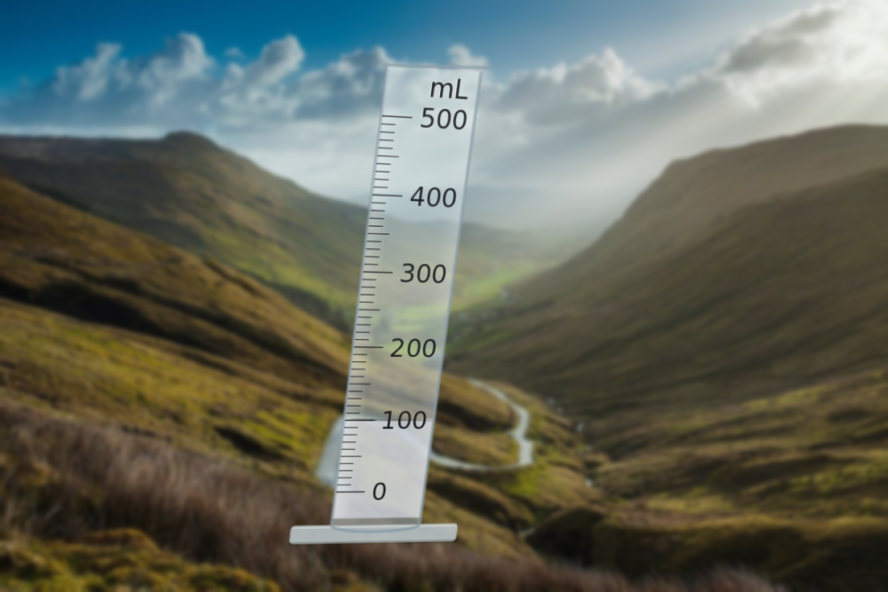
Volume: value=100 unit=mL
